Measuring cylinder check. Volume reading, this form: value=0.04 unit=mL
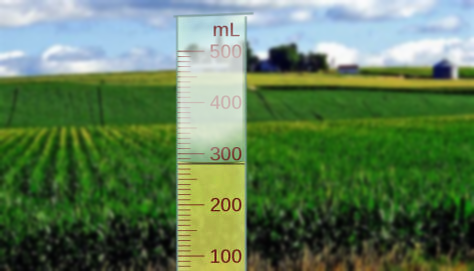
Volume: value=280 unit=mL
